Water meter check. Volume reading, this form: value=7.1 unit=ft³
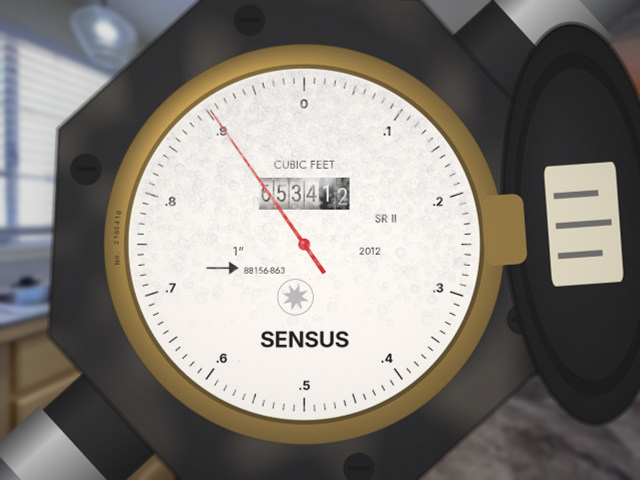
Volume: value=653411.90 unit=ft³
